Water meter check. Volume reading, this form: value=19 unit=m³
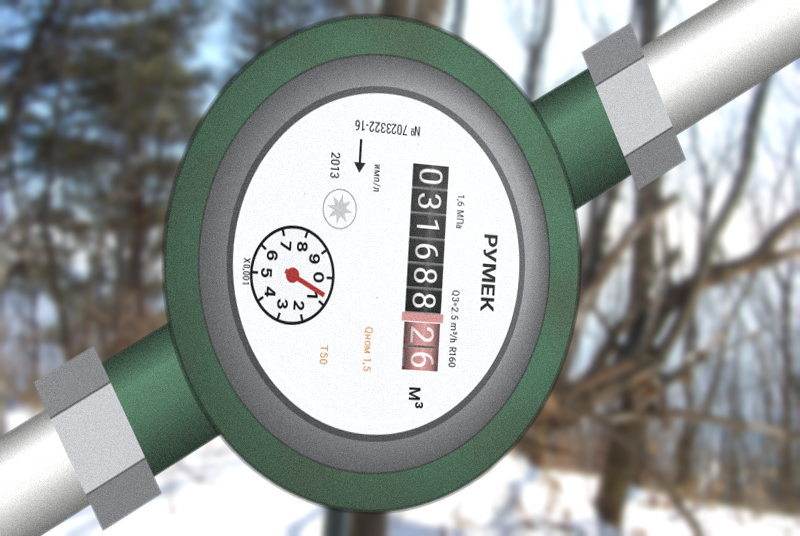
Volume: value=31688.260 unit=m³
